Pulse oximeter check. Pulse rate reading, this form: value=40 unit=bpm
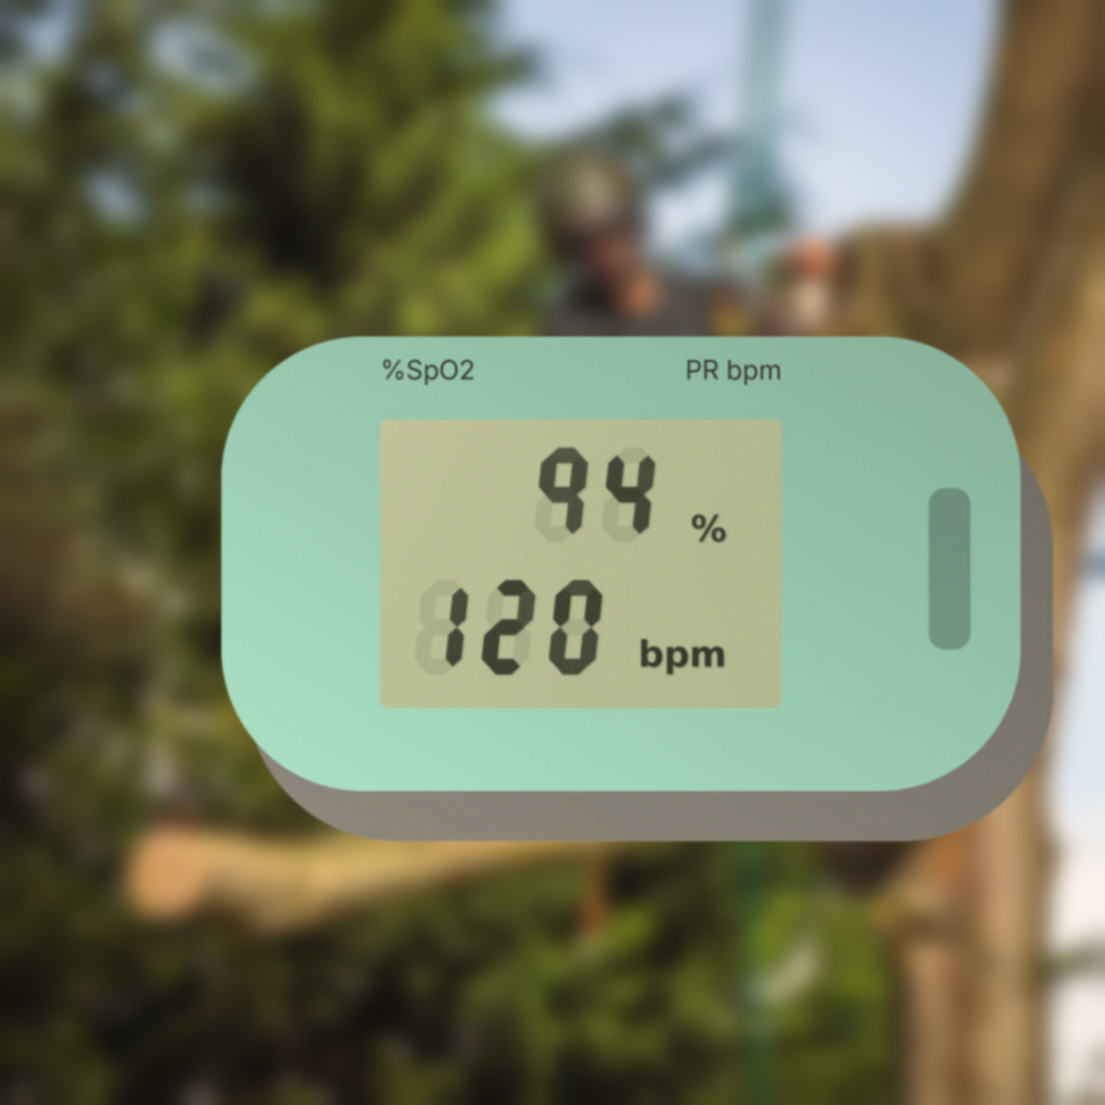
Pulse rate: value=120 unit=bpm
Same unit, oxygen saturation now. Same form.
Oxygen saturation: value=94 unit=%
